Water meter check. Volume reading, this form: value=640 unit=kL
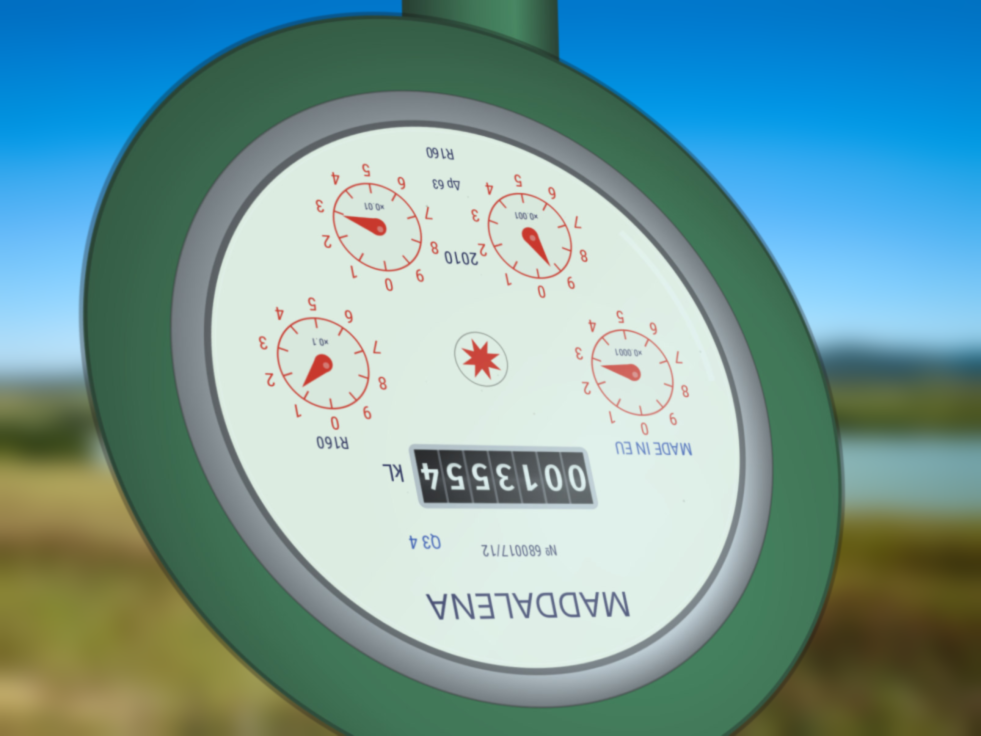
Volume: value=13554.1292 unit=kL
